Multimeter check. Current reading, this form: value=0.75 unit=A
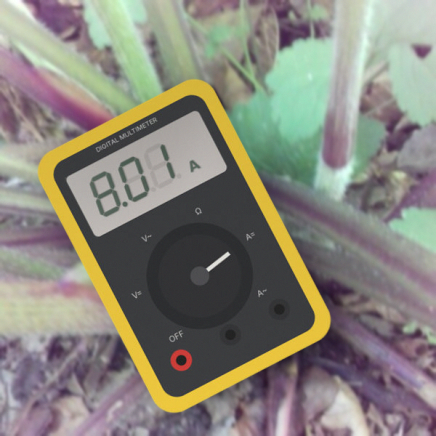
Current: value=8.01 unit=A
